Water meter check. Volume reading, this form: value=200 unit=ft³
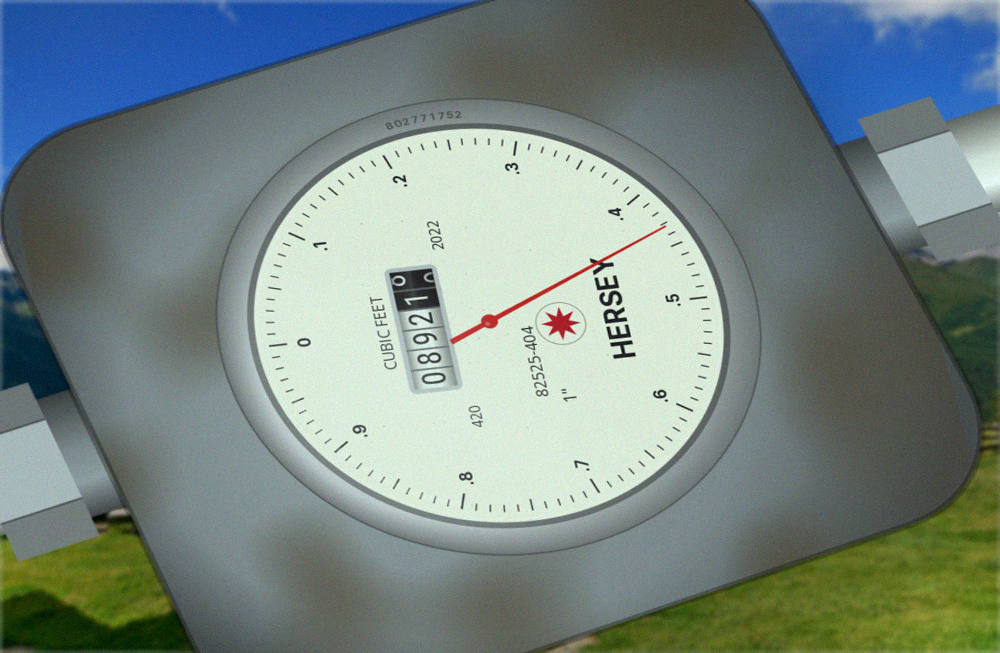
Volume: value=89218.43 unit=ft³
